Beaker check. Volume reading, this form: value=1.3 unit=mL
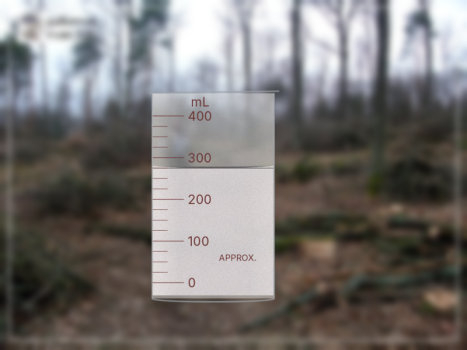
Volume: value=275 unit=mL
